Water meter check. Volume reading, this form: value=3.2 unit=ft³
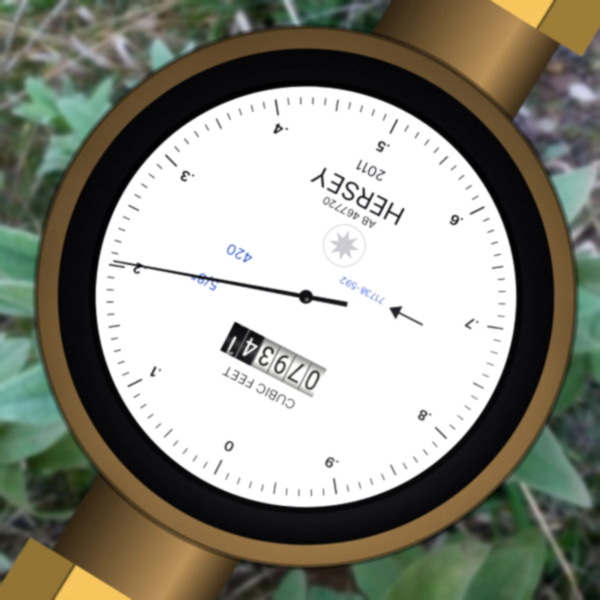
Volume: value=79341.20 unit=ft³
